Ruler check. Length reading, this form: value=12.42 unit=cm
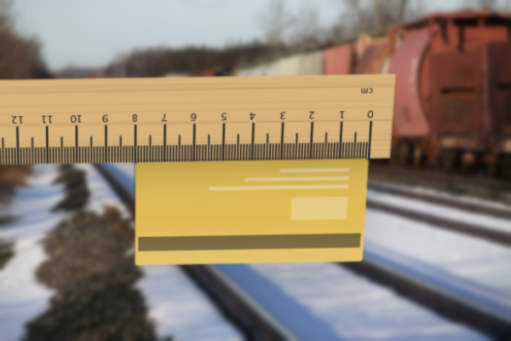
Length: value=8 unit=cm
